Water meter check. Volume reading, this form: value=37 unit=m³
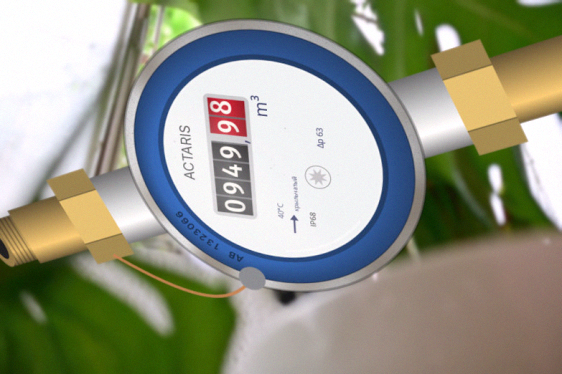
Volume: value=949.98 unit=m³
